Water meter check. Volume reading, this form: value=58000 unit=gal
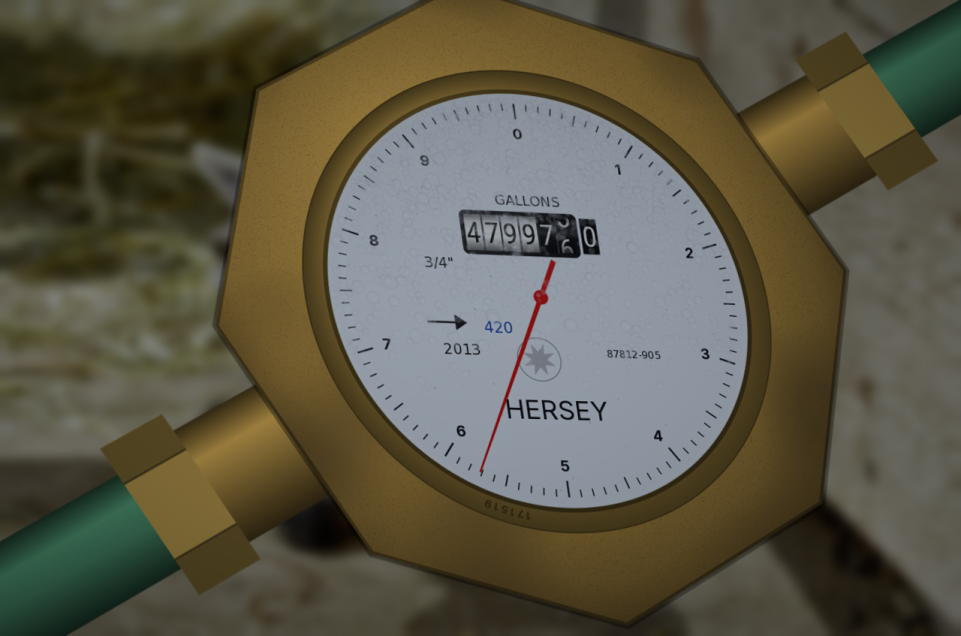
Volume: value=4799755.7 unit=gal
